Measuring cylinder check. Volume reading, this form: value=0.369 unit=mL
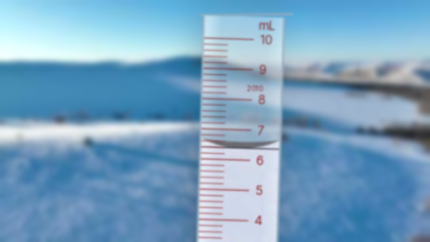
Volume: value=6.4 unit=mL
